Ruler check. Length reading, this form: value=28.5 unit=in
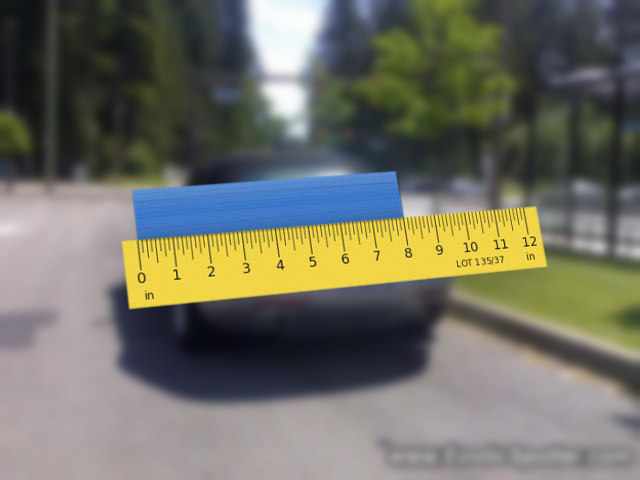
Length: value=8 unit=in
